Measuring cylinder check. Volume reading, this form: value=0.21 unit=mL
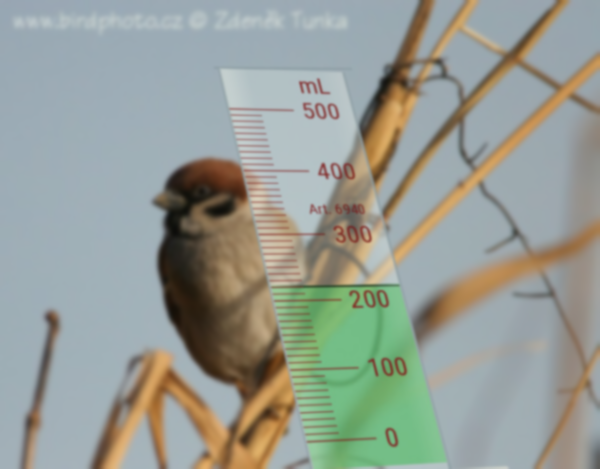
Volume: value=220 unit=mL
